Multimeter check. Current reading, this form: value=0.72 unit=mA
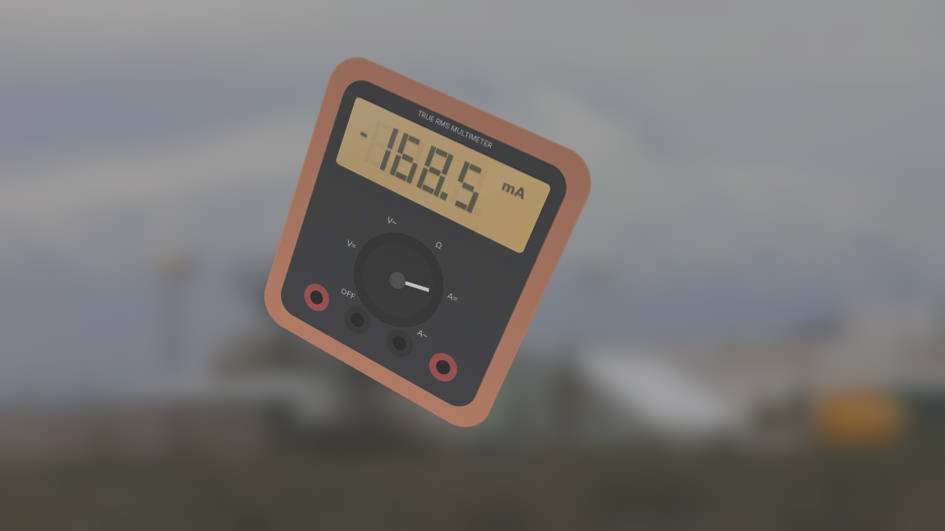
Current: value=-168.5 unit=mA
